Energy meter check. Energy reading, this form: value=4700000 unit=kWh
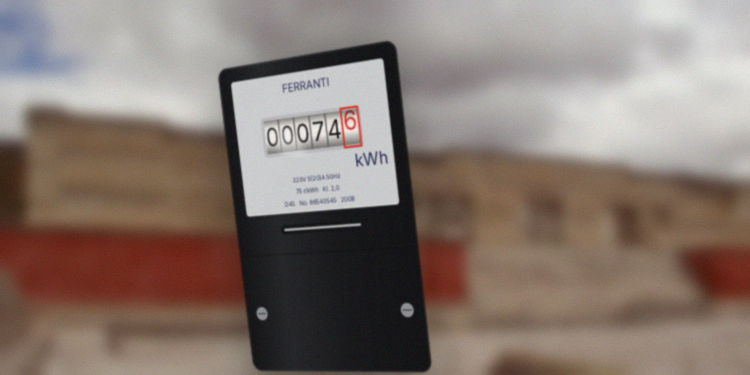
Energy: value=74.6 unit=kWh
